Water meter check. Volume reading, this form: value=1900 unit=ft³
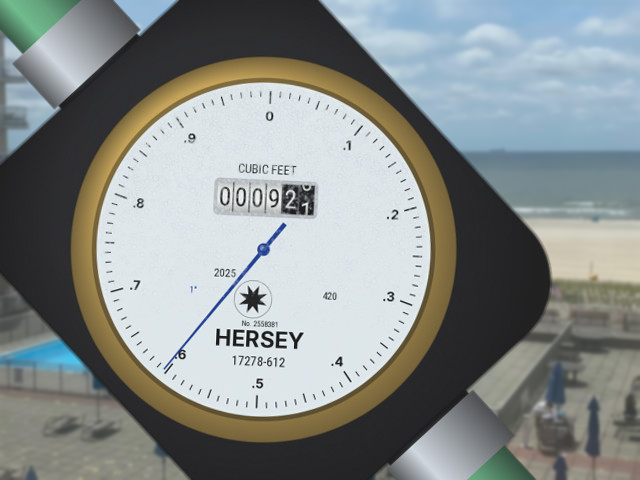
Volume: value=920.60 unit=ft³
